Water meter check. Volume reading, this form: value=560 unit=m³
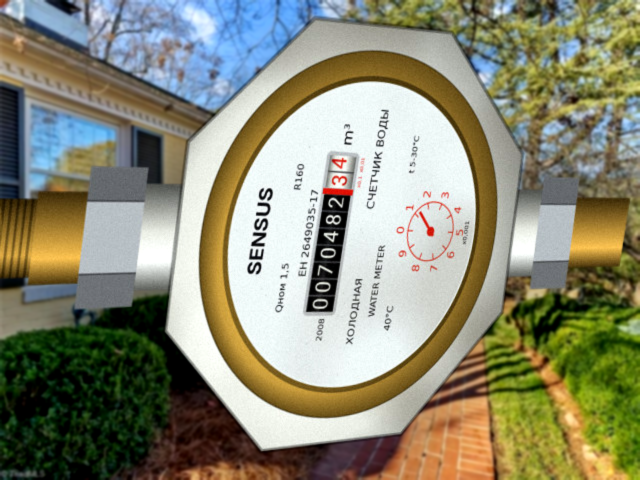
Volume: value=70482.341 unit=m³
